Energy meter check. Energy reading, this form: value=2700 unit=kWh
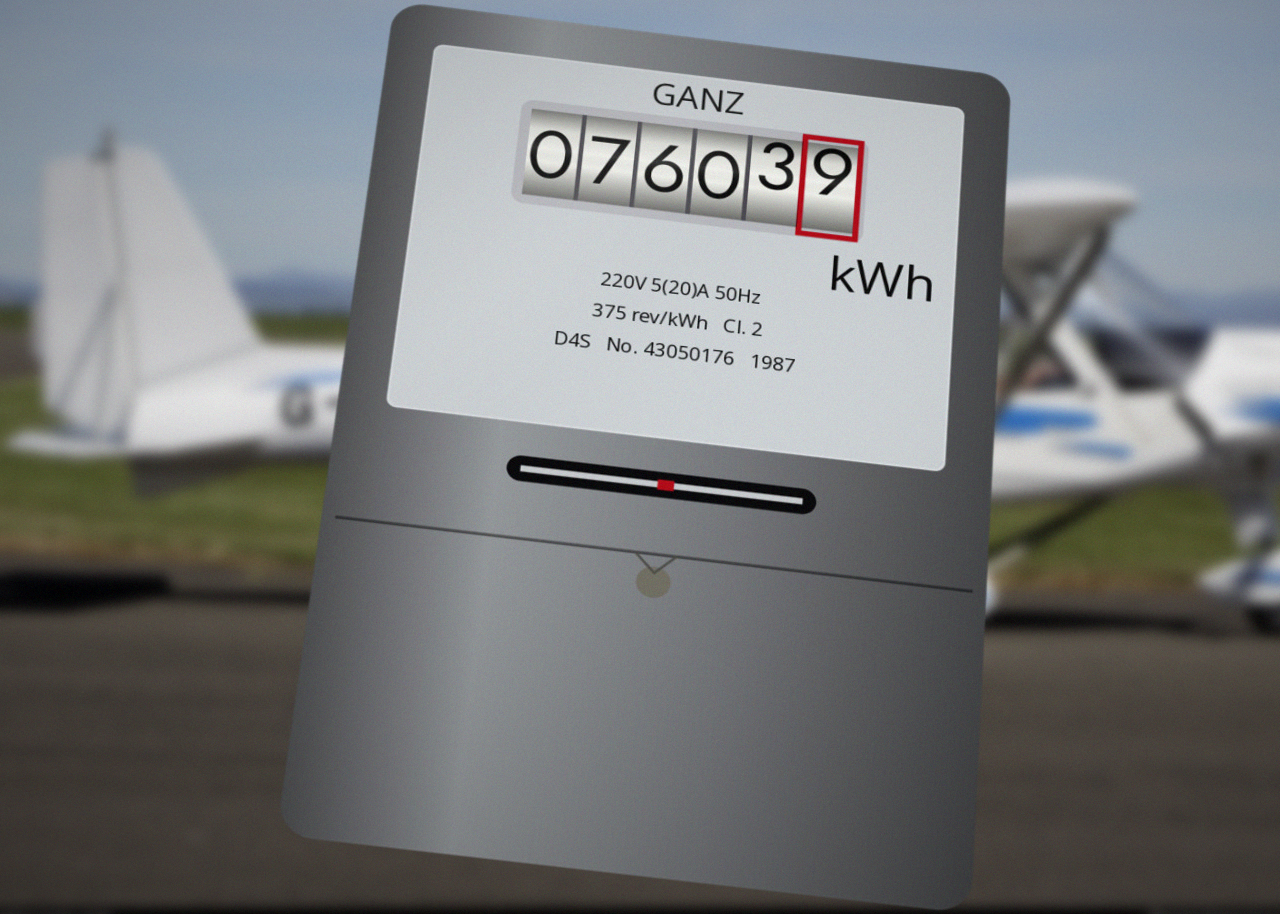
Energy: value=7603.9 unit=kWh
